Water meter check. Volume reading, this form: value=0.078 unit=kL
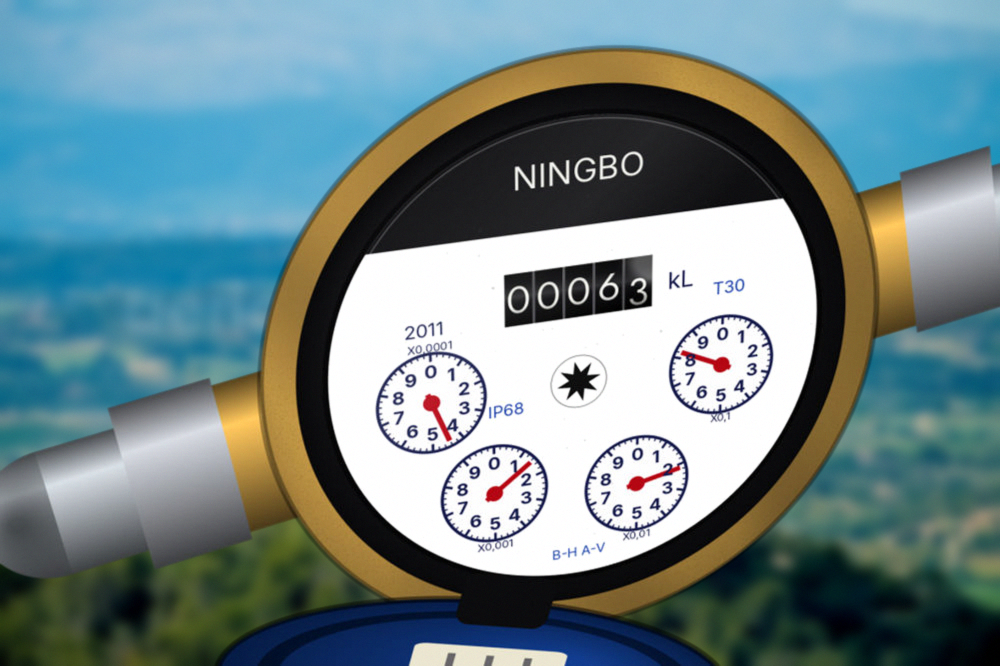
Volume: value=62.8214 unit=kL
